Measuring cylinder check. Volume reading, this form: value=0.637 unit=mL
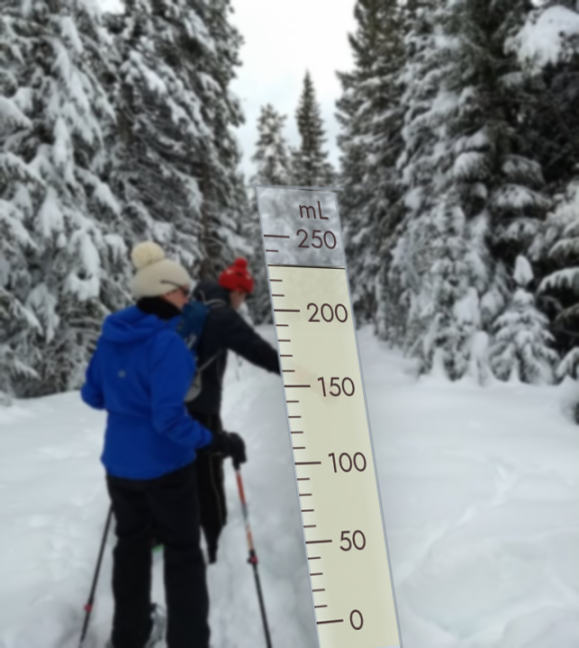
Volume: value=230 unit=mL
